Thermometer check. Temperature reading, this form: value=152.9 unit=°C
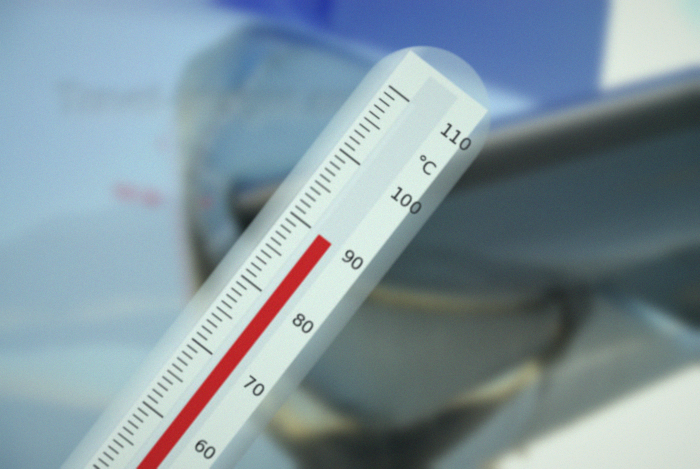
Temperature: value=90 unit=°C
